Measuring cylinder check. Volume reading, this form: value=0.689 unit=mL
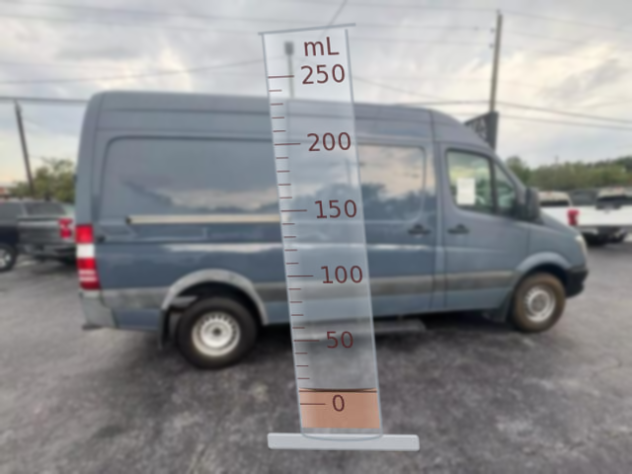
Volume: value=10 unit=mL
